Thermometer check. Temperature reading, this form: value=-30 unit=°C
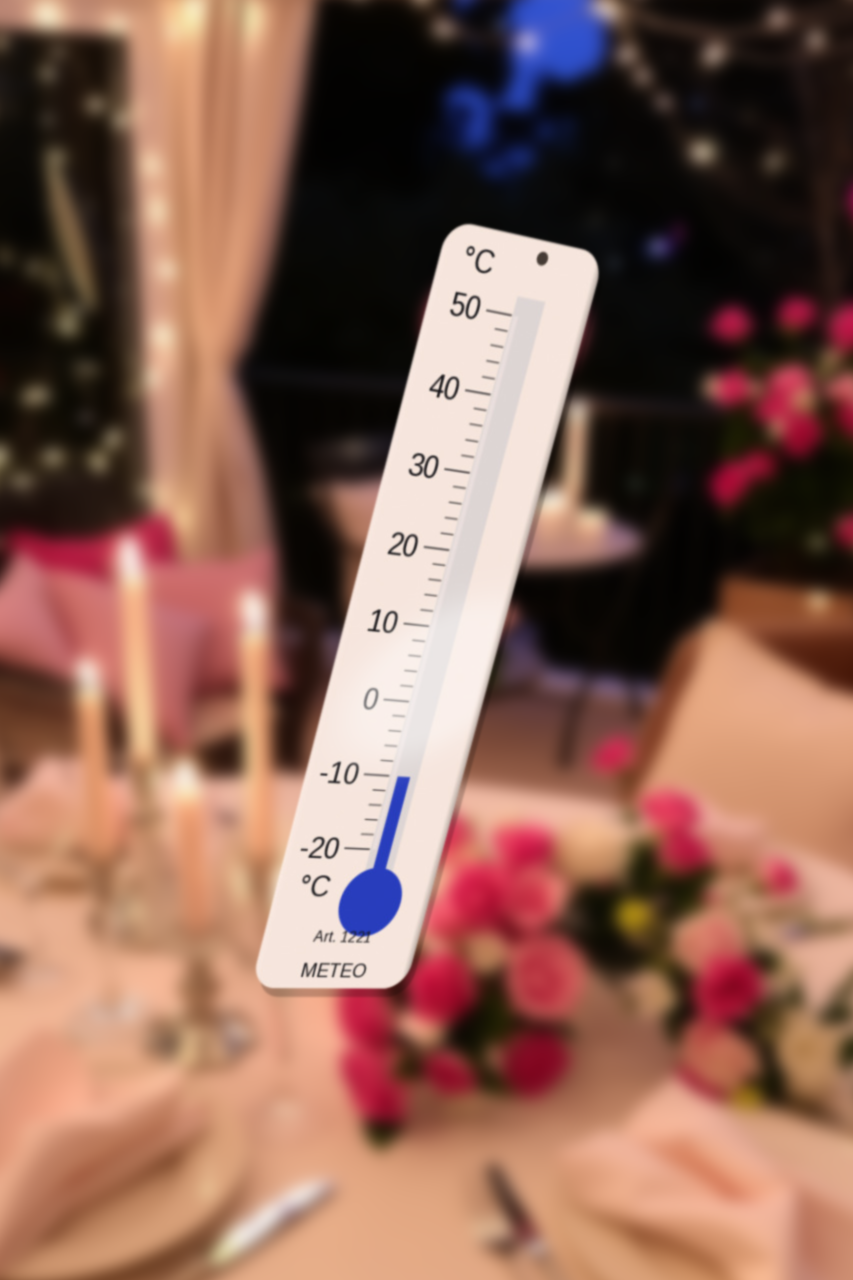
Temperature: value=-10 unit=°C
